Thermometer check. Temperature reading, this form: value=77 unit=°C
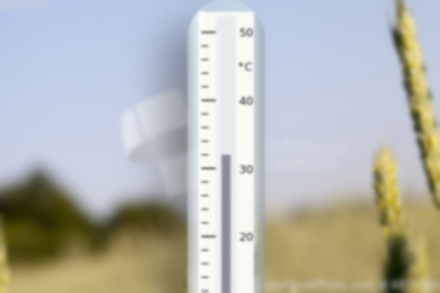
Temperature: value=32 unit=°C
